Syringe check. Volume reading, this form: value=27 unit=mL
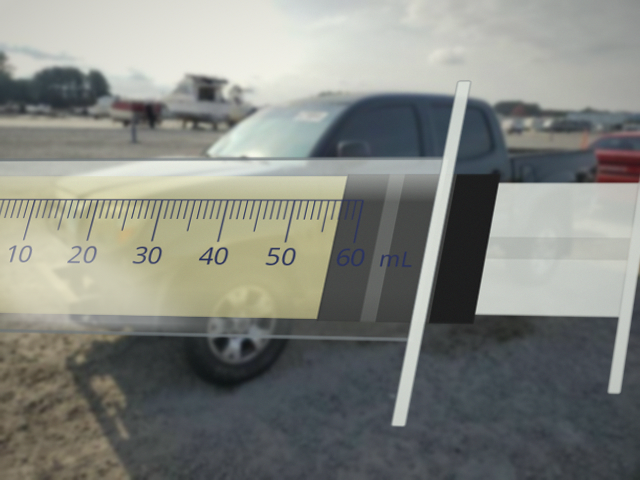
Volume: value=57 unit=mL
